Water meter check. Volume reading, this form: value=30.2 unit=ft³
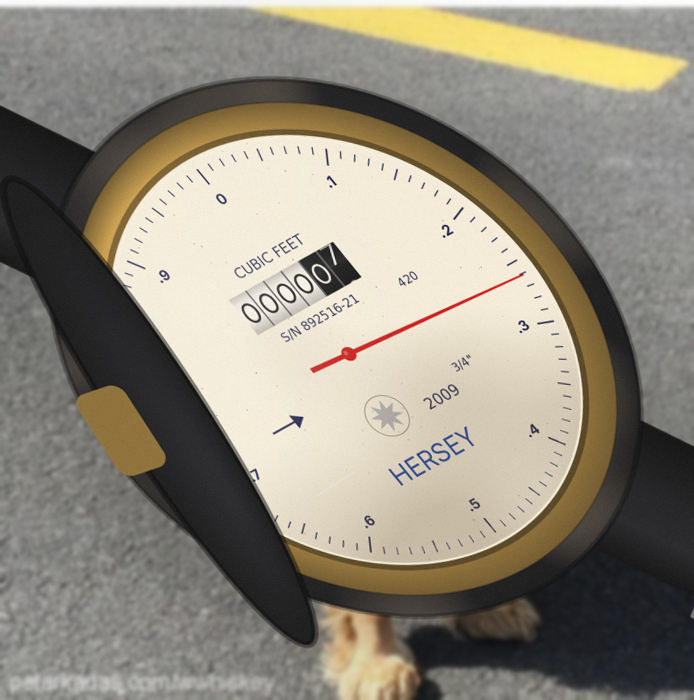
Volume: value=7.26 unit=ft³
